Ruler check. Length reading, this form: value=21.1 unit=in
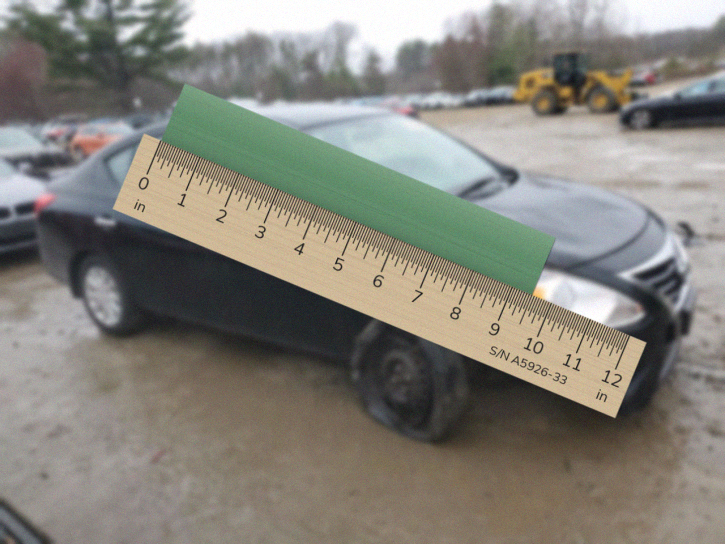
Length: value=9.5 unit=in
